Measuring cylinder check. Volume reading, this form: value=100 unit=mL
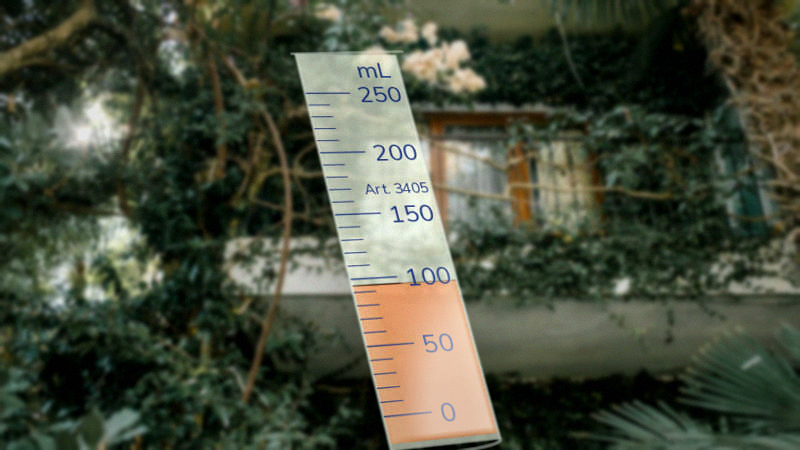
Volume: value=95 unit=mL
